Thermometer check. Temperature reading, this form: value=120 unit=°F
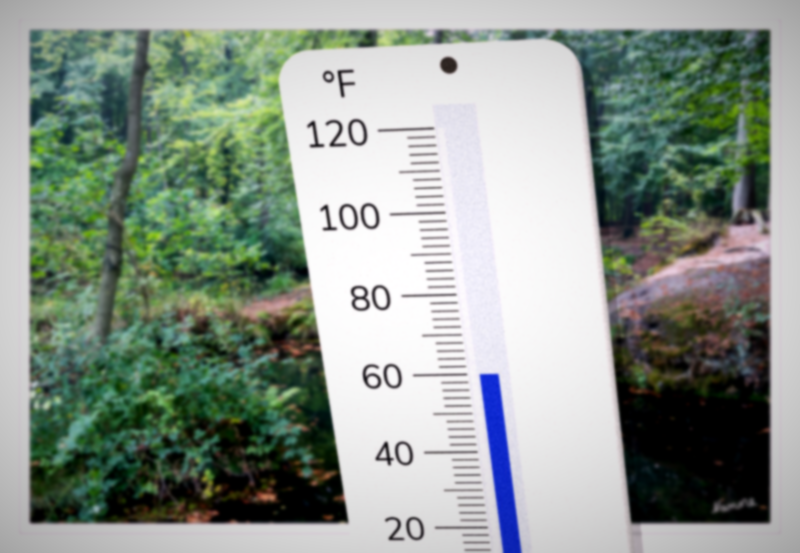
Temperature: value=60 unit=°F
